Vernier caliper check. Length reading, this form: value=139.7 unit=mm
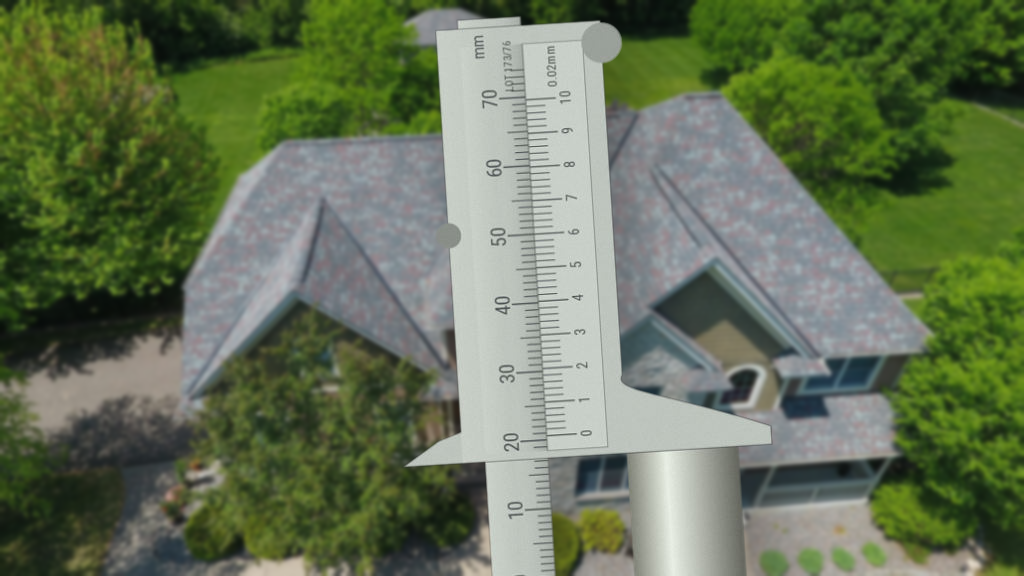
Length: value=20.6 unit=mm
